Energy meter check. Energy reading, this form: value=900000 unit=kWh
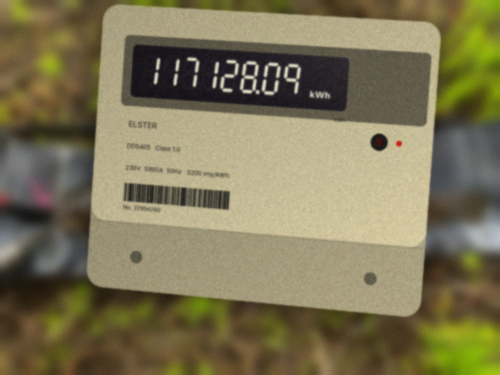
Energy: value=117128.09 unit=kWh
